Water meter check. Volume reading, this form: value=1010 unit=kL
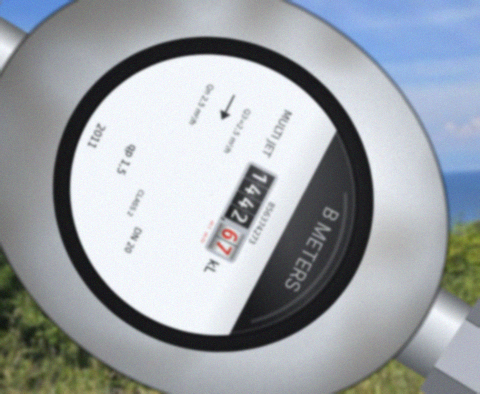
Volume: value=1442.67 unit=kL
